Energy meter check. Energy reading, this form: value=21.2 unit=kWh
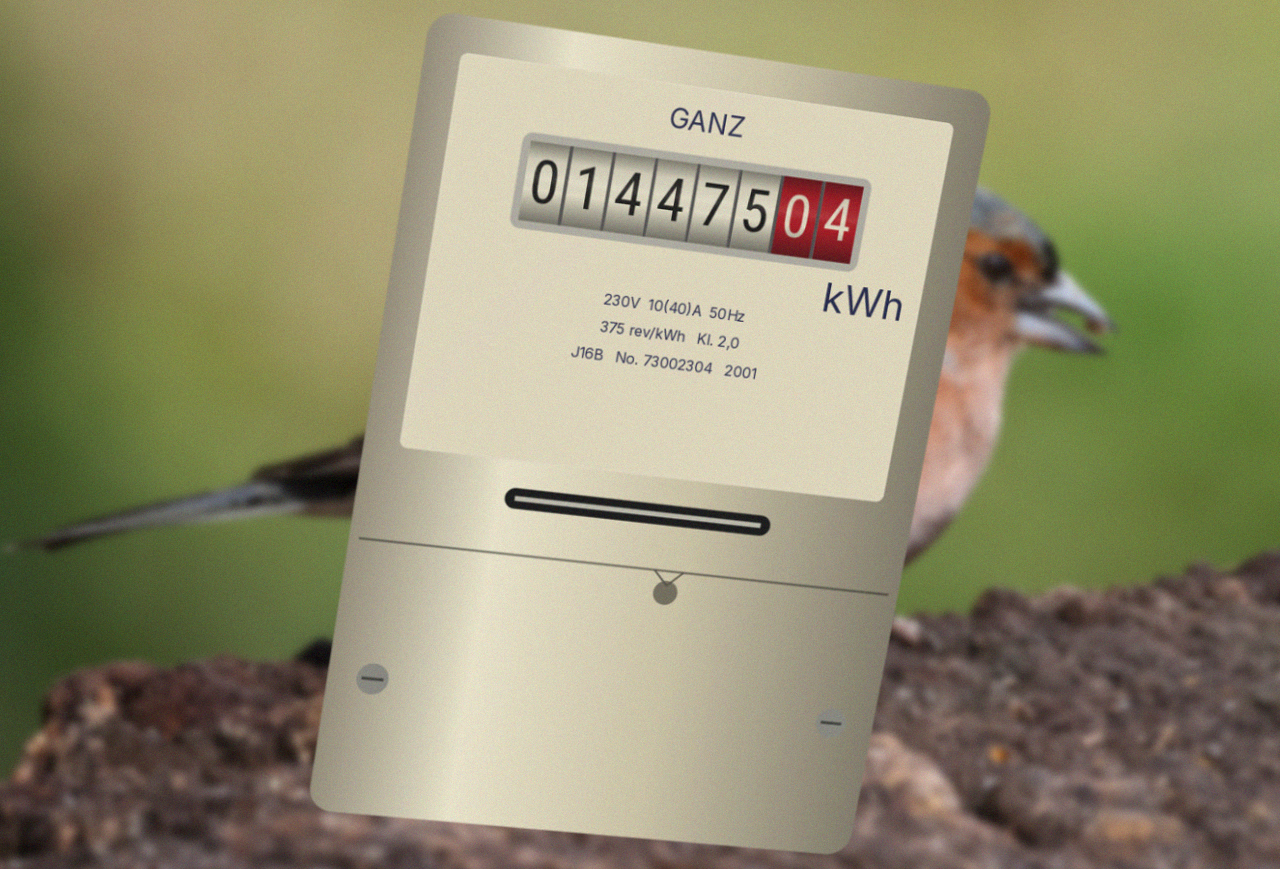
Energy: value=14475.04 unit=kWh
